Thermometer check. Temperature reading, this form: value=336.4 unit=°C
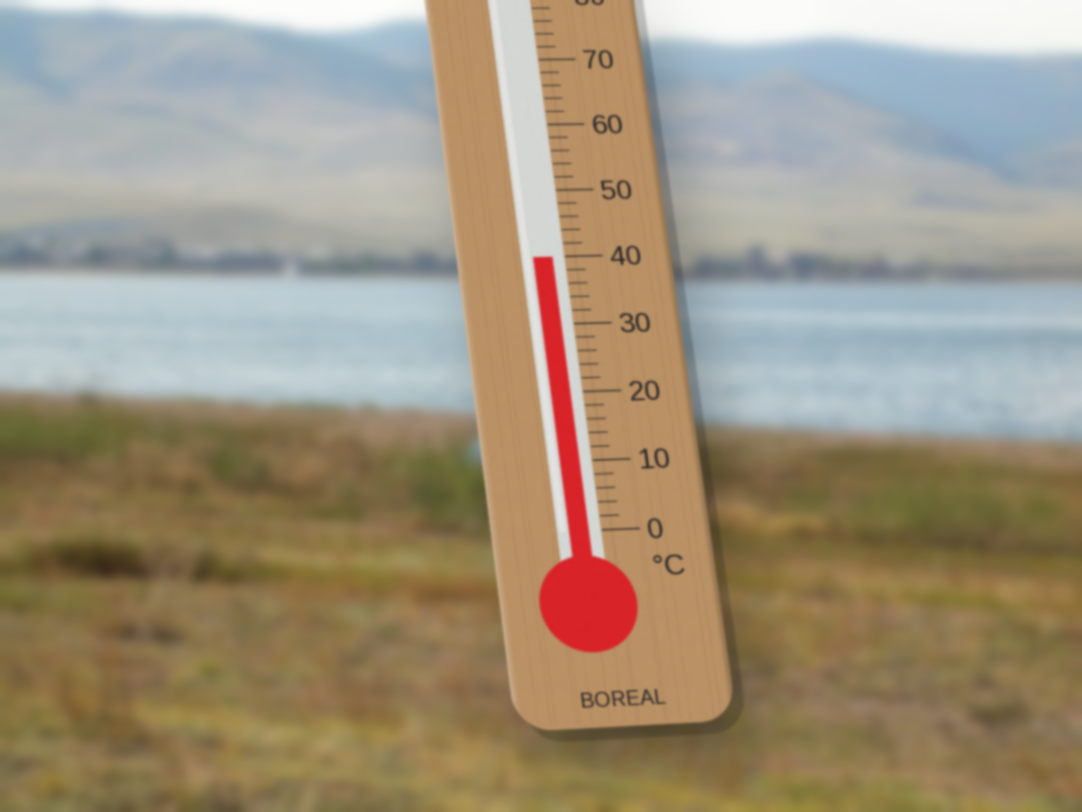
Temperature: value=40 unit=°C
